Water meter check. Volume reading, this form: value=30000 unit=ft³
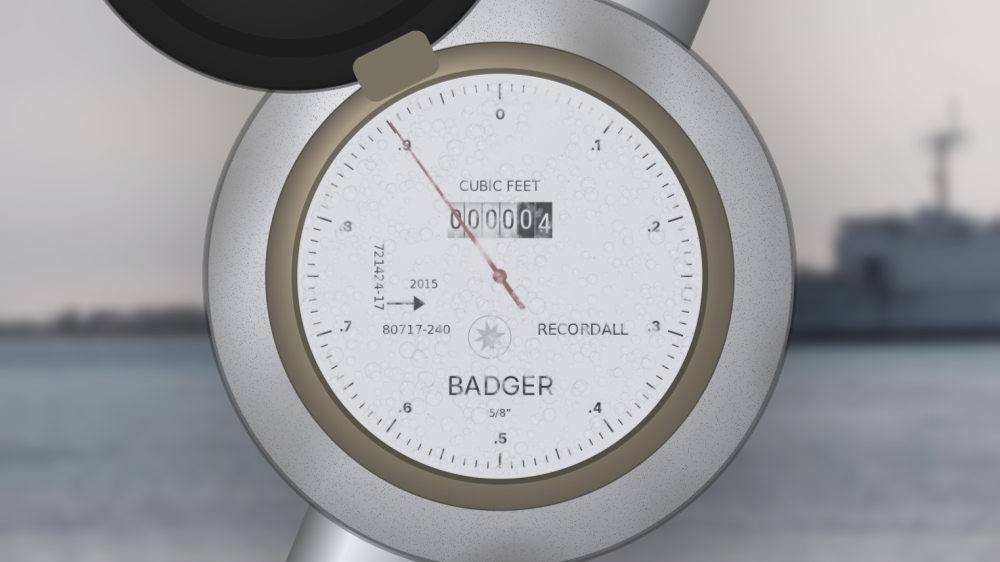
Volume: value=3.90 unit=ft³
